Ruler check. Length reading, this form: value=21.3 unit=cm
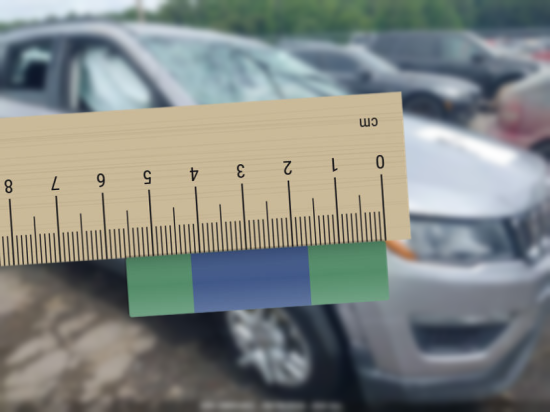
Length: value=5.6 unit=cm
